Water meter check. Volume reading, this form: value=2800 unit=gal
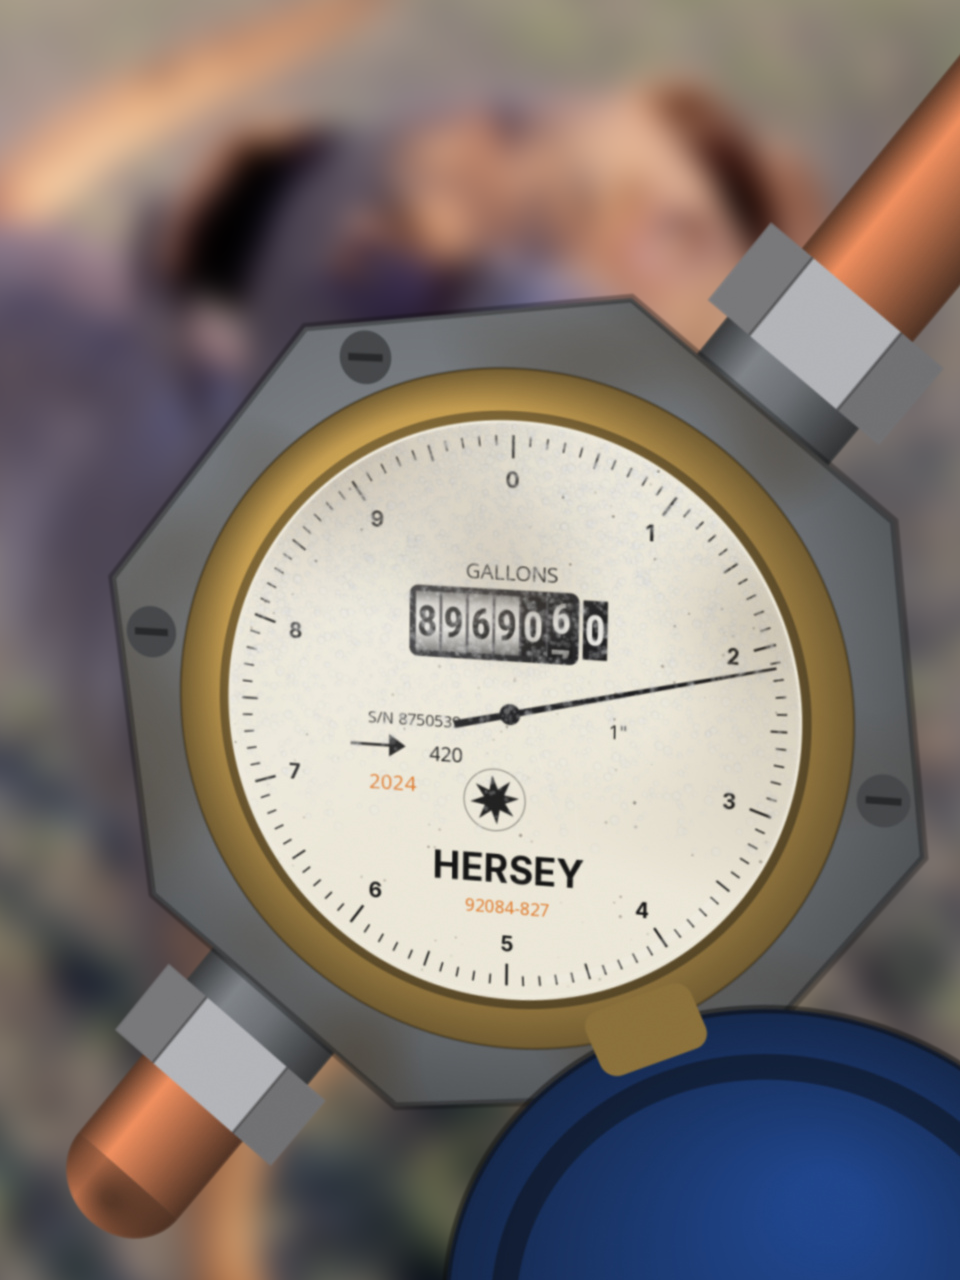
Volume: value=8969062.1 unit=gal
